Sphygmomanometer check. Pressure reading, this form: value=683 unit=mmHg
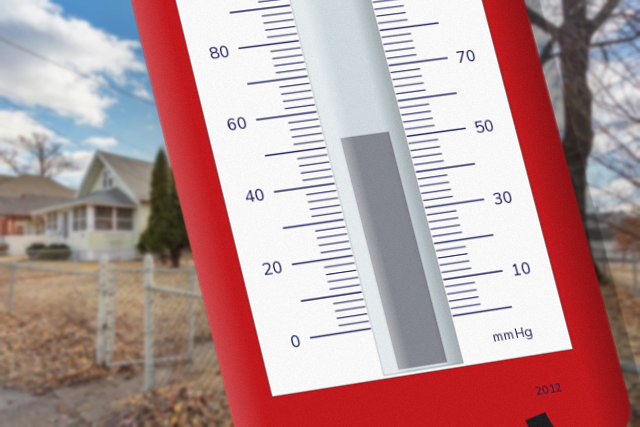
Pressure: value=52 unit=mmHg
